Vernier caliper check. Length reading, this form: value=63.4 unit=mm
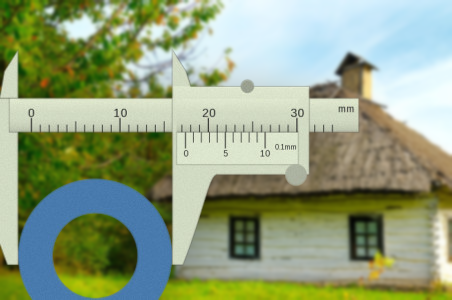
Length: value=17.4 unit=mm
